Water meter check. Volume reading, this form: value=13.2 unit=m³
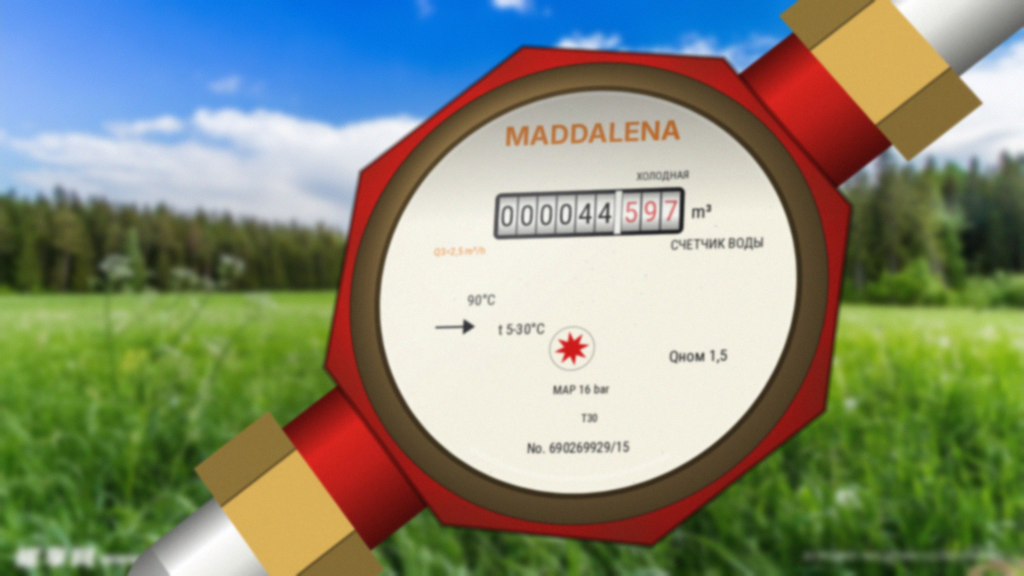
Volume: value=44.597 unit=m³
